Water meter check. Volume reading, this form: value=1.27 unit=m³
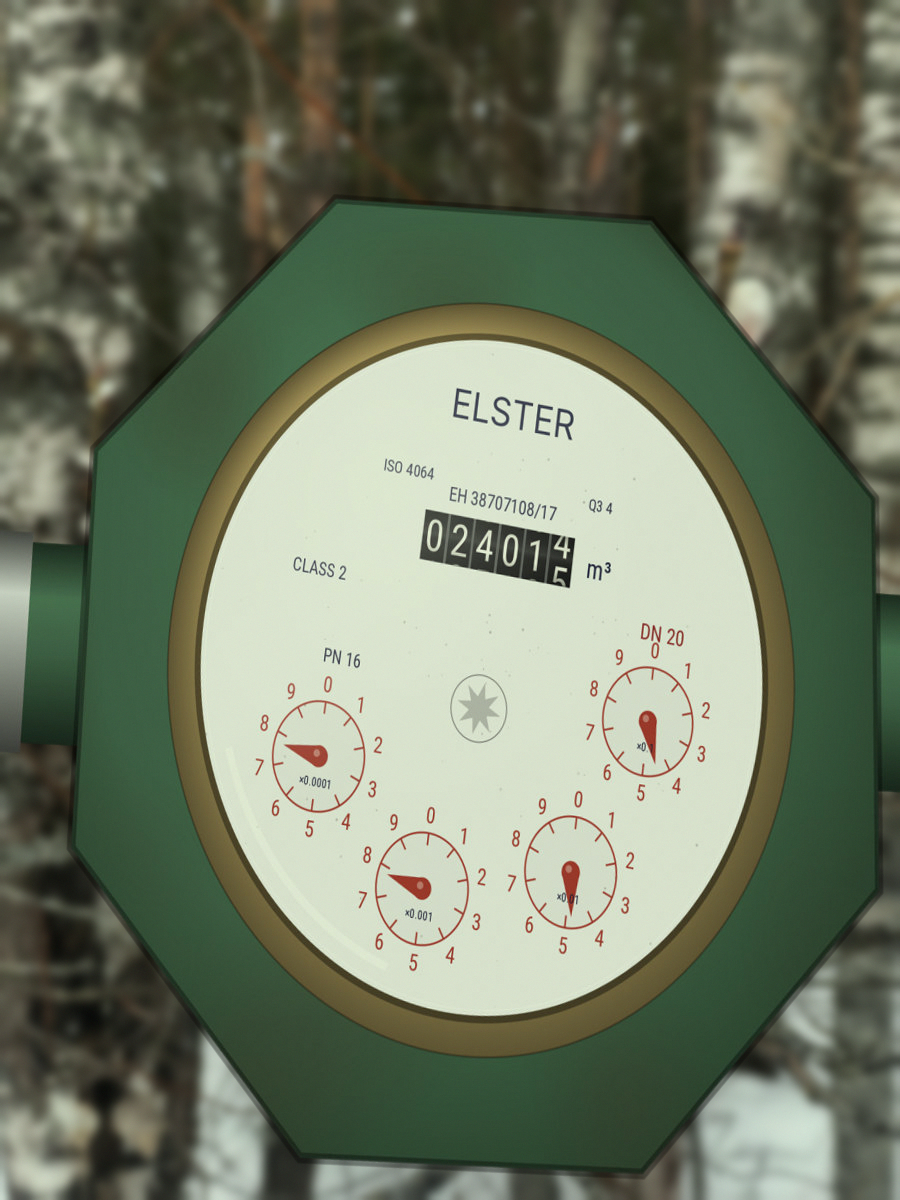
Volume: value=24014.4477 unit=m³
